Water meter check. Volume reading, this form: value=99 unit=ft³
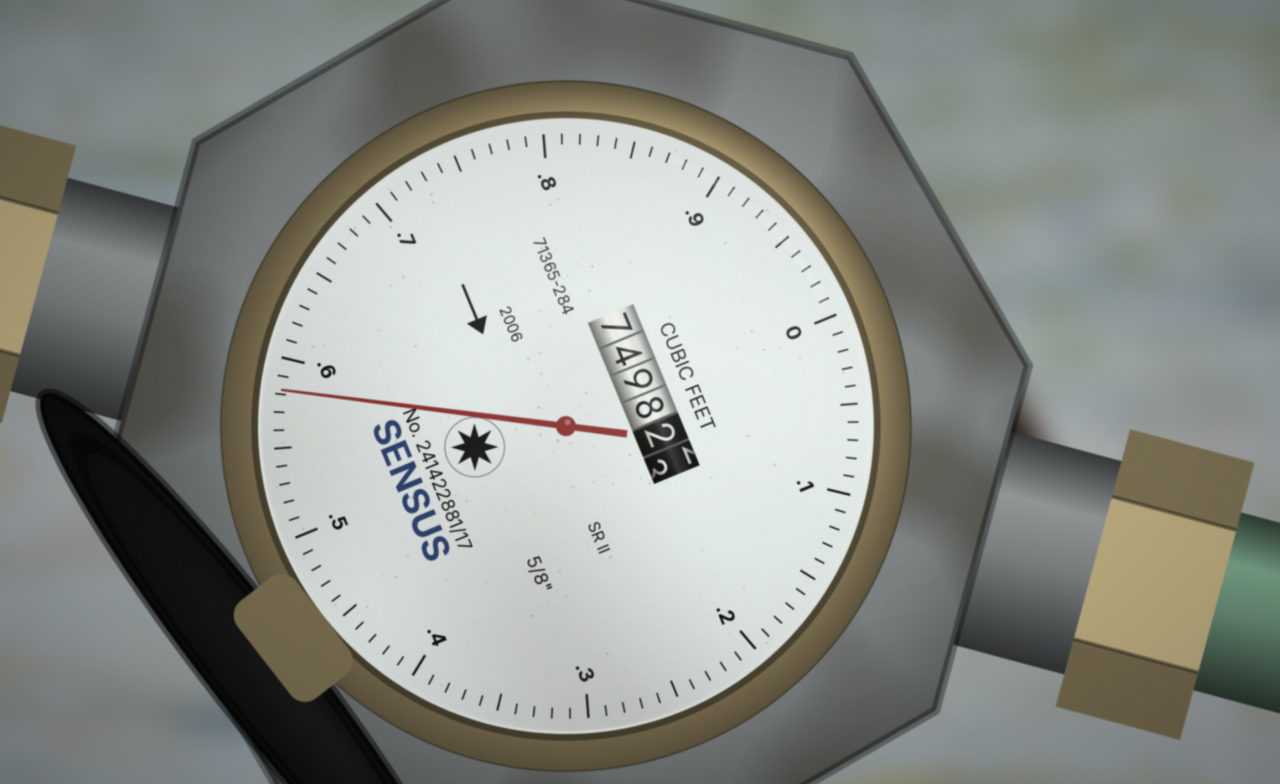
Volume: value=749822.58 unit=ft³
